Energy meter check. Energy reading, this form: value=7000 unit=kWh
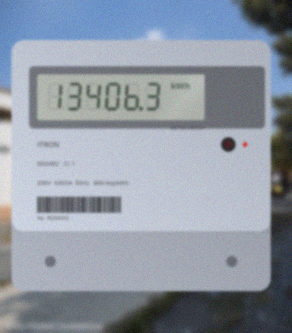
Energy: value=13406.3 unit=kWh
